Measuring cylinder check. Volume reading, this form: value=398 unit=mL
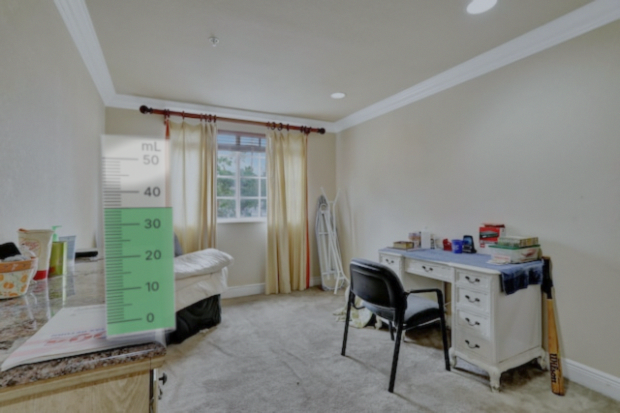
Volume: value=35 unit=mL
